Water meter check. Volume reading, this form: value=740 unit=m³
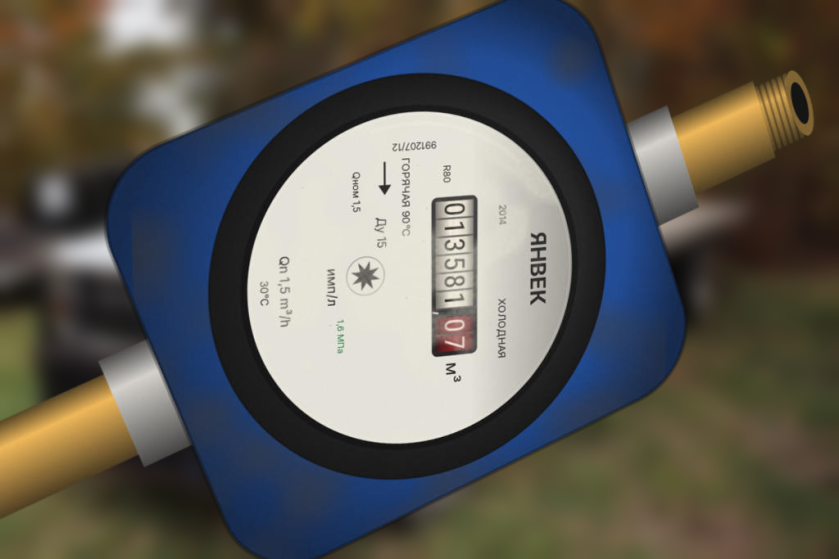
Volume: value=13581.07 unit=m³
